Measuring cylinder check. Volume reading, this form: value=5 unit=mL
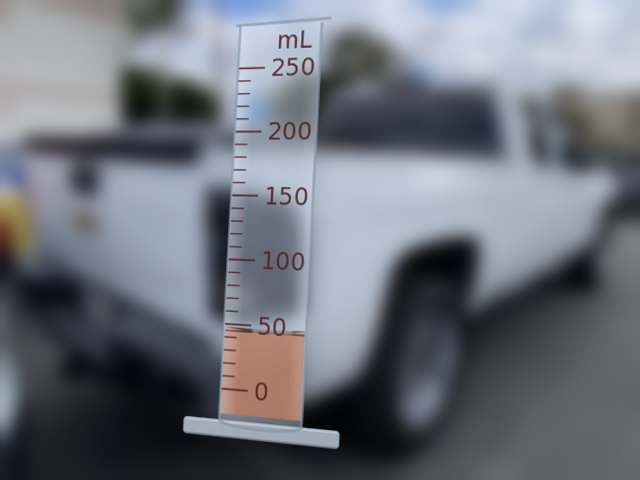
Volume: value=45 unit=mL
